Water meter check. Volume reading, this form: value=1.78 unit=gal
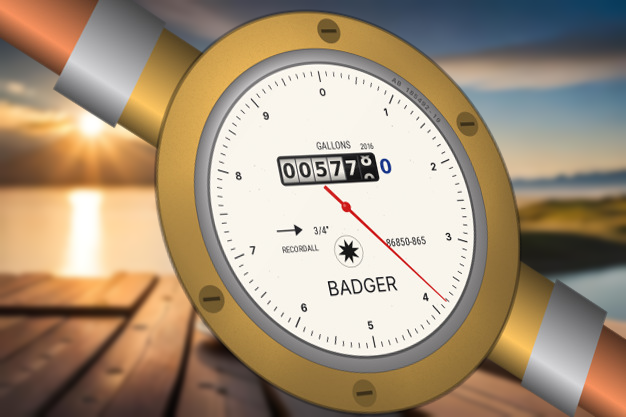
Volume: value=57783.8 unit=gal
